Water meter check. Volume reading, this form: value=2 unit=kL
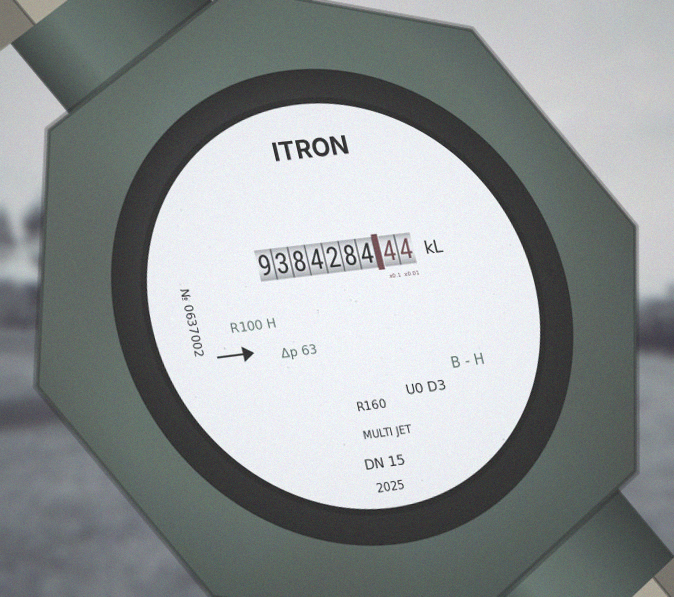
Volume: value=9384284.44 unit=kL
